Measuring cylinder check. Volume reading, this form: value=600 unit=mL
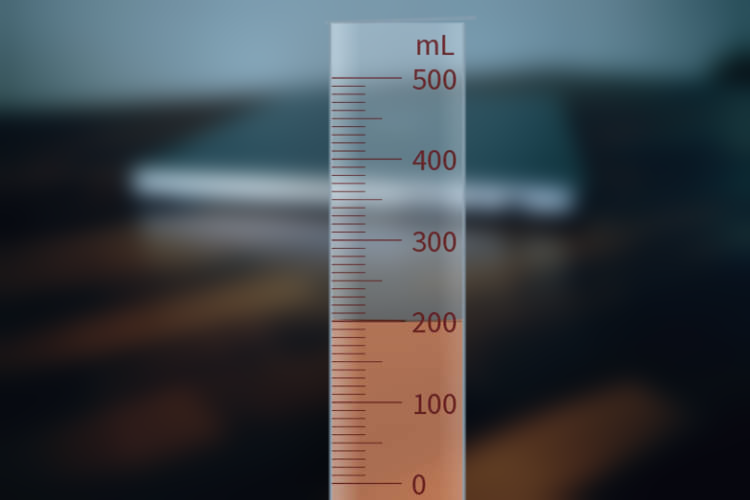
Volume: value=200 unit=mL
